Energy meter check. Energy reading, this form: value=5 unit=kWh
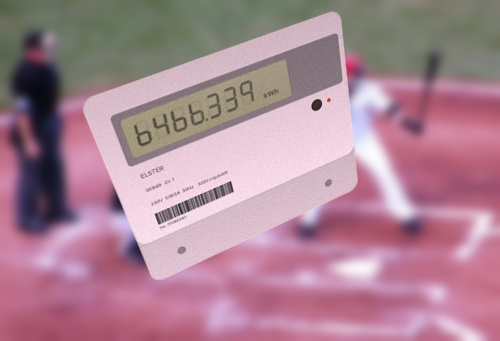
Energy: value=6466.339 unit=kWh
